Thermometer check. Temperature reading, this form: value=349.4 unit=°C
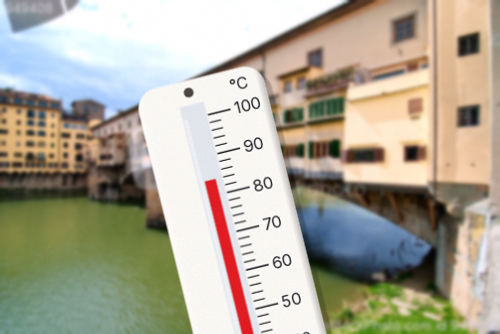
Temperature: value=84 unit=°C
